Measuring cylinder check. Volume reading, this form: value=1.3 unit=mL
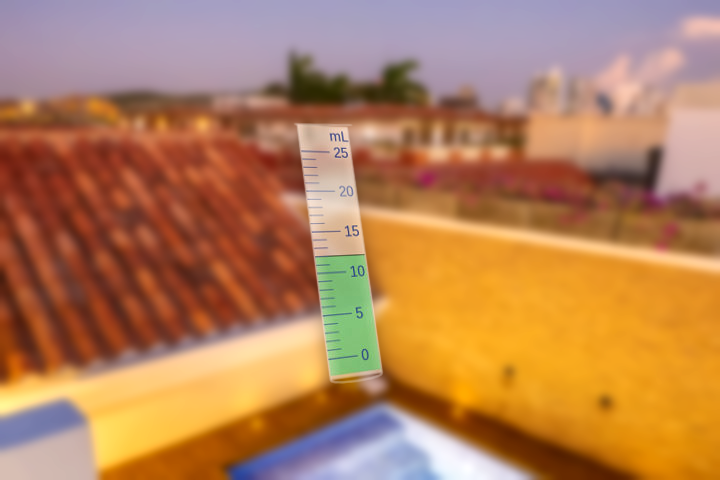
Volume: value=12 unit=mL
